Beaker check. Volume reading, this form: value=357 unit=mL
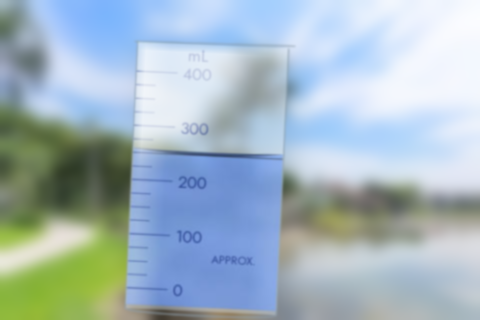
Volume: value=250 unit=mL
